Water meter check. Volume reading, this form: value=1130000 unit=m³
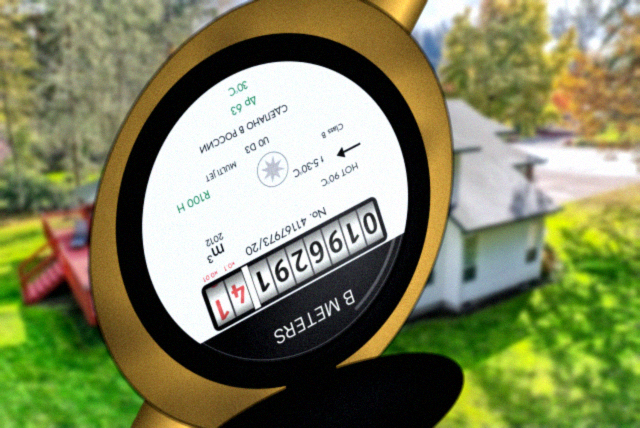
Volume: value=196291.41 unit=m³
